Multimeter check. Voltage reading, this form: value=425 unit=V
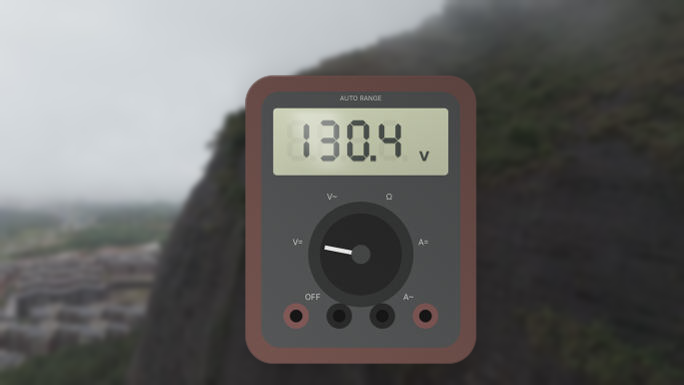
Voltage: value=130.4 unit=V
